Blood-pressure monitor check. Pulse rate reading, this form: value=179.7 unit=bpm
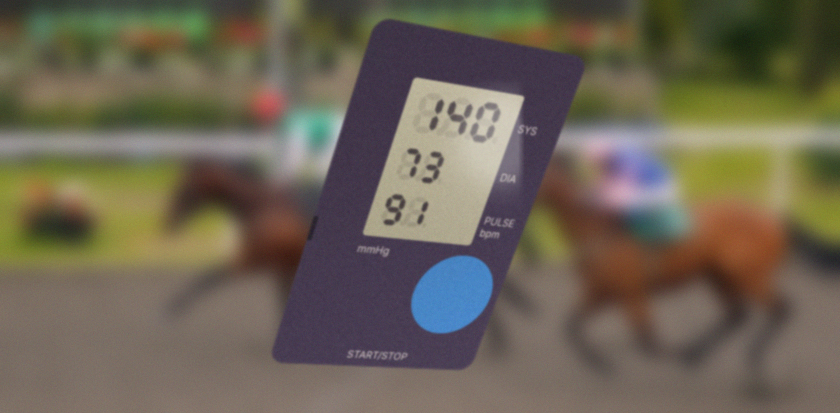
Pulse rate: value=91 unit=bpm
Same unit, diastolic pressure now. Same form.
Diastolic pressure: value=73 unit=mmHg
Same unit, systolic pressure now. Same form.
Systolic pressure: value=140 unit=mmHg
